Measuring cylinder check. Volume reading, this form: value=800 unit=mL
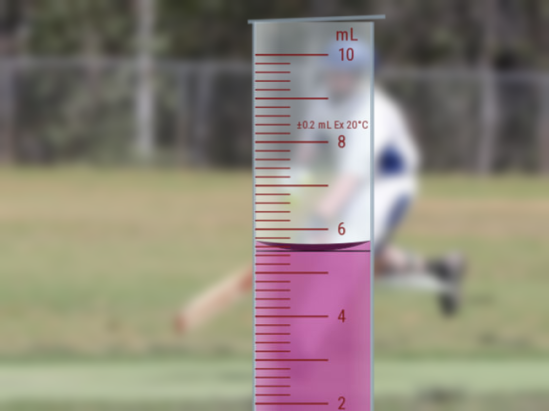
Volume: value=5.5 unit=mL
